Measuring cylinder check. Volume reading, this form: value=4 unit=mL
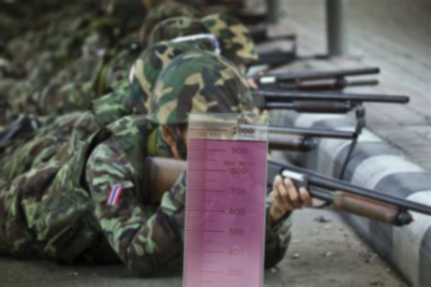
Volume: value=950 unit=mL
